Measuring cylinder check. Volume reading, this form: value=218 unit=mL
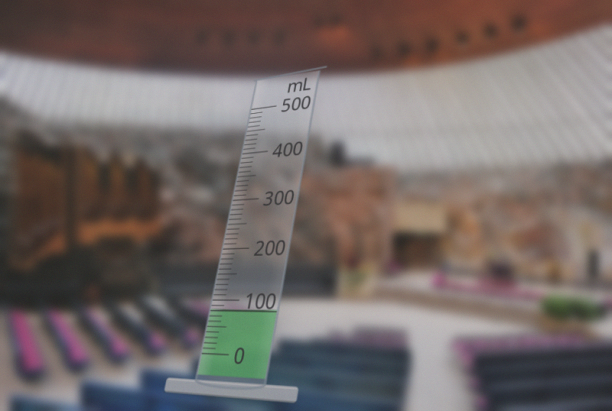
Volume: value=80 unit=mL
